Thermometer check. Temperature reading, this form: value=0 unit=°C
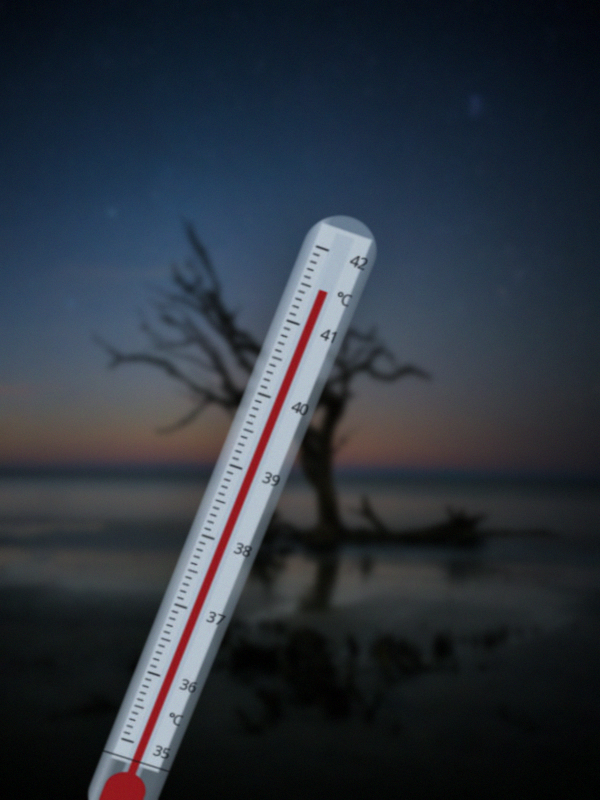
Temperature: value=41.5 unit=°C
